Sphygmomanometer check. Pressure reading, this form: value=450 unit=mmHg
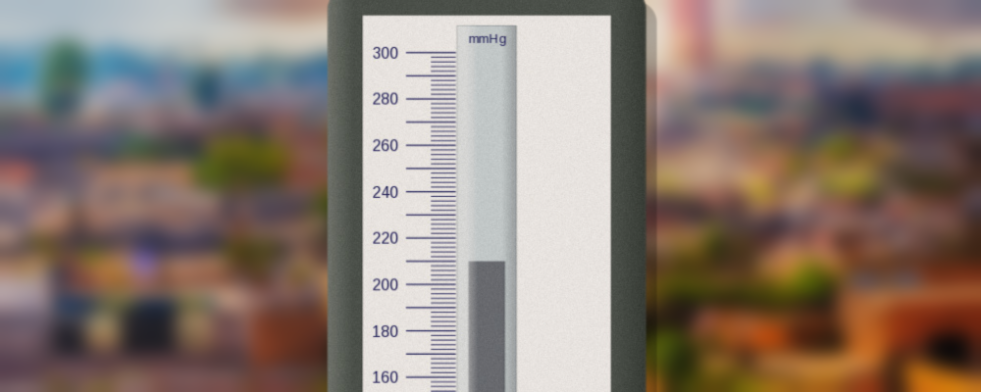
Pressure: value=210 unit=mmHg
